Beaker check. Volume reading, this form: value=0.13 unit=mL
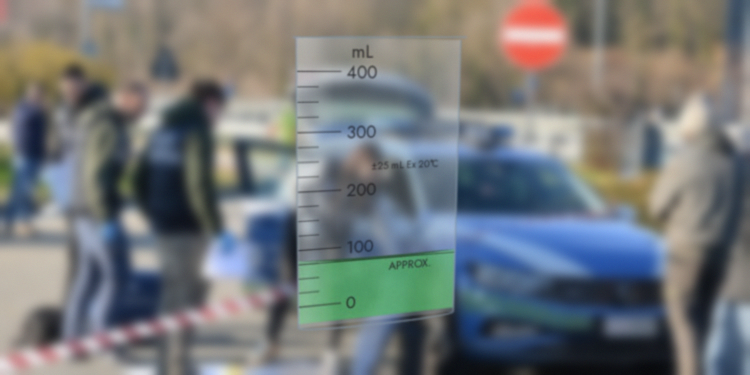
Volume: value=75 unit=mL
